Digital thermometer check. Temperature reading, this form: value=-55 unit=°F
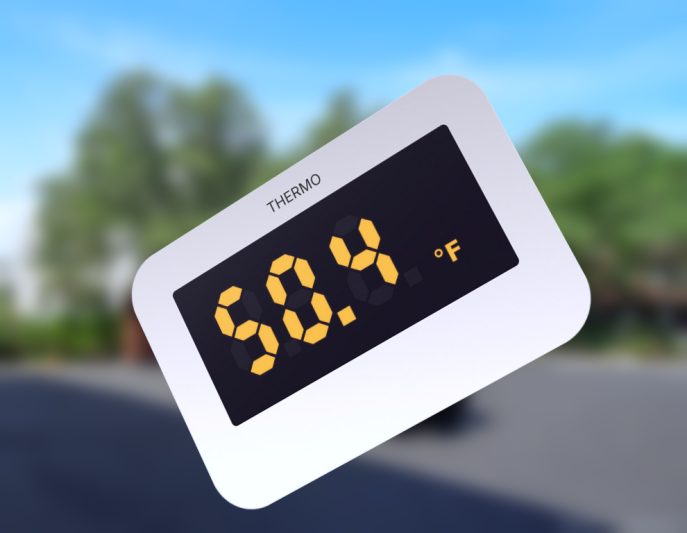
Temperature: value=50.4 unit=°F
